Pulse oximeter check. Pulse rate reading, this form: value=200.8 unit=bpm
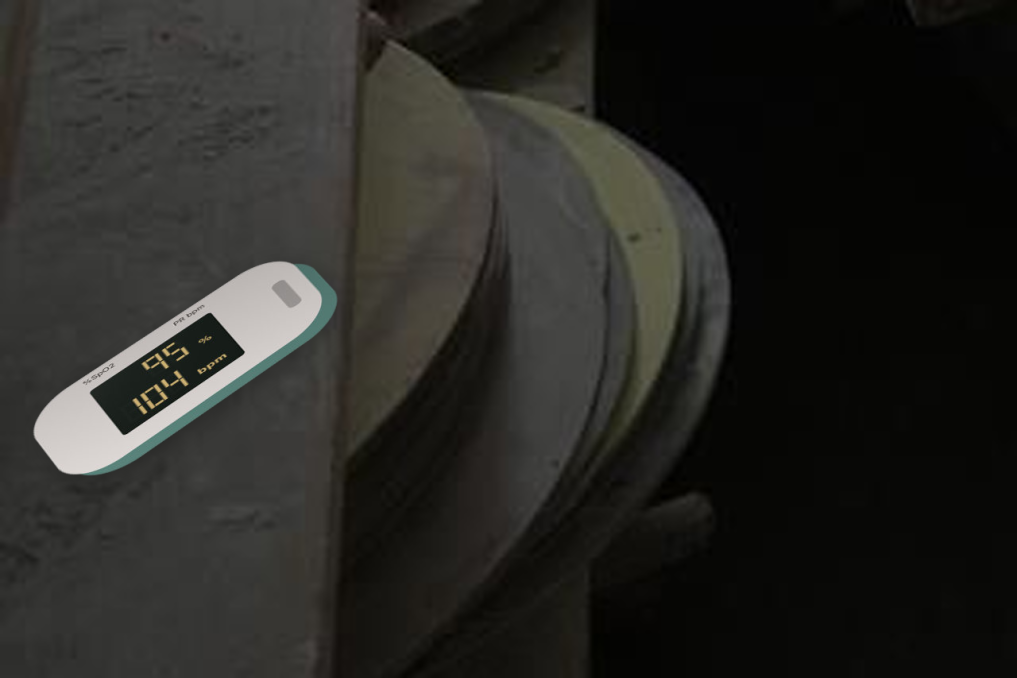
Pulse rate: value=104 unit=bpm
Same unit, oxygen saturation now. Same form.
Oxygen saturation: value=95 unit=%
